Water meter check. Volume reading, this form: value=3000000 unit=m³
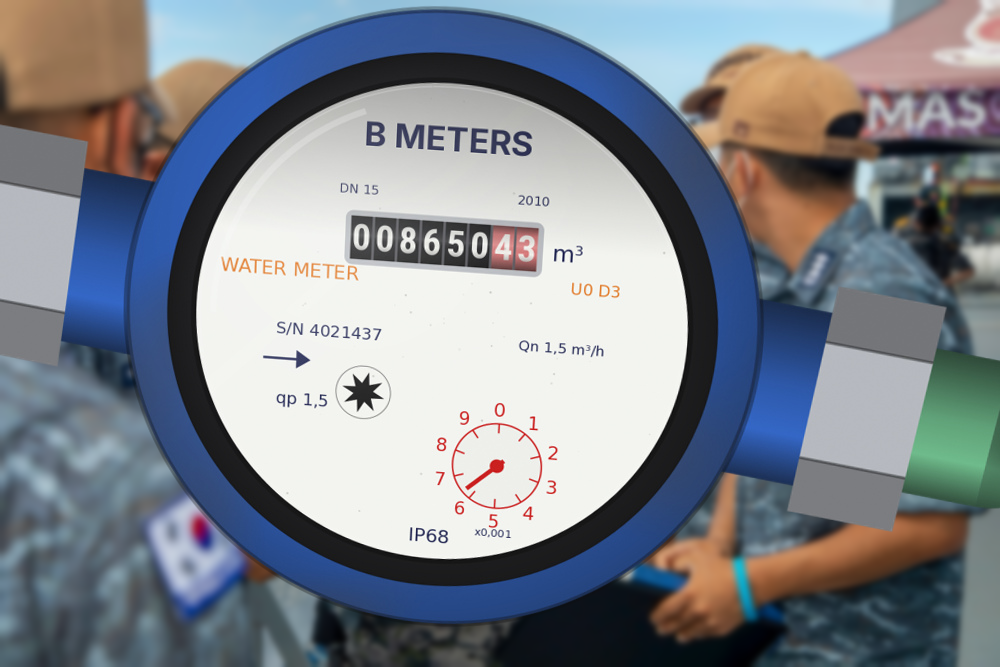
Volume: value=8650.436 unit=m³
